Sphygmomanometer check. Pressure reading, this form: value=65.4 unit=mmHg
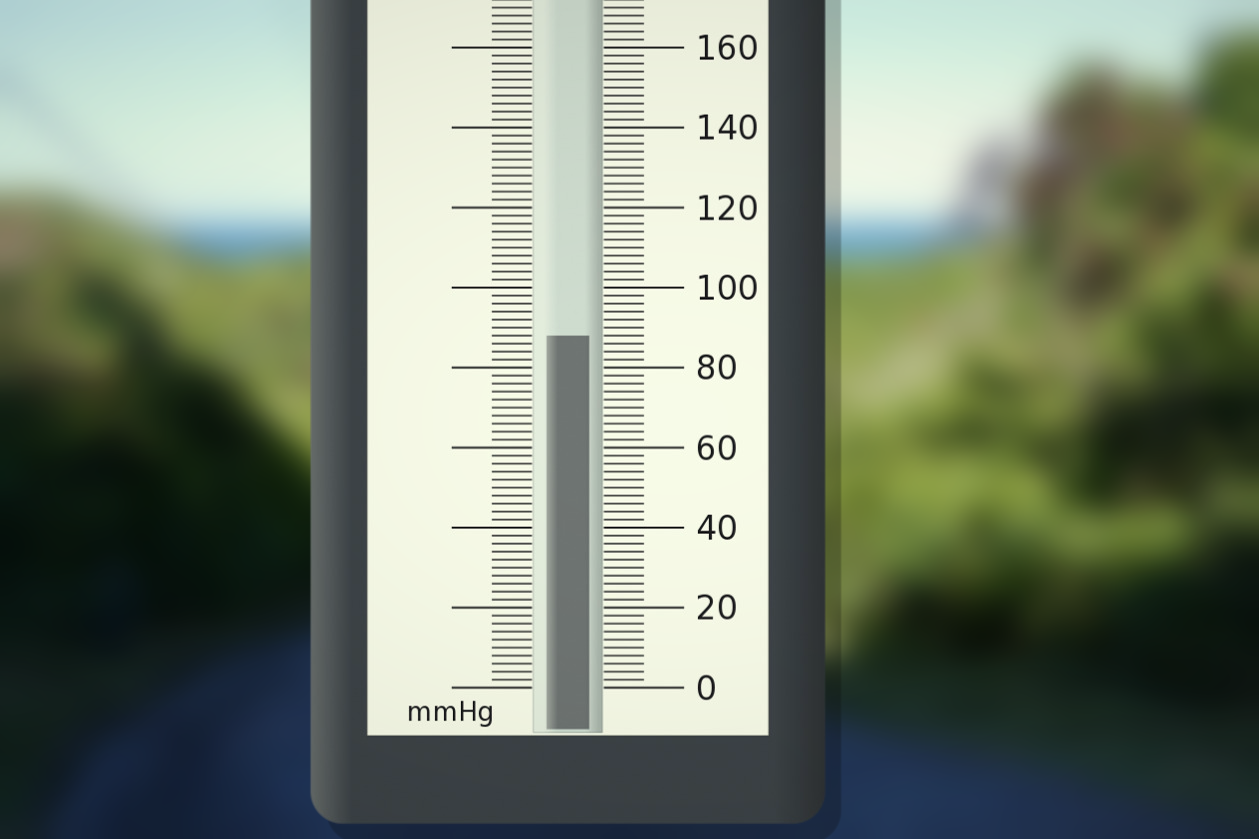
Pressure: value=88 unit=mmHg
